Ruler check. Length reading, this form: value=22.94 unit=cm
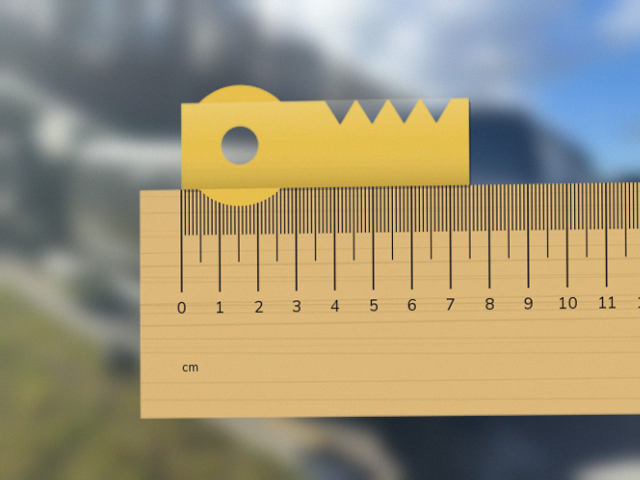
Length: value=7.5 unit=cm
